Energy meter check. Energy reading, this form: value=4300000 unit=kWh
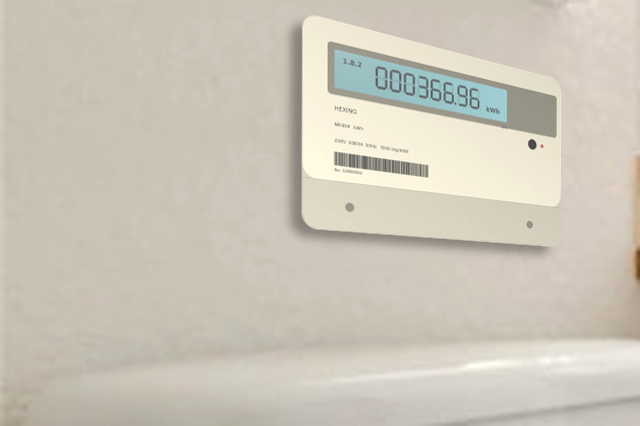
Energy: value=366.96 unit=kWh
